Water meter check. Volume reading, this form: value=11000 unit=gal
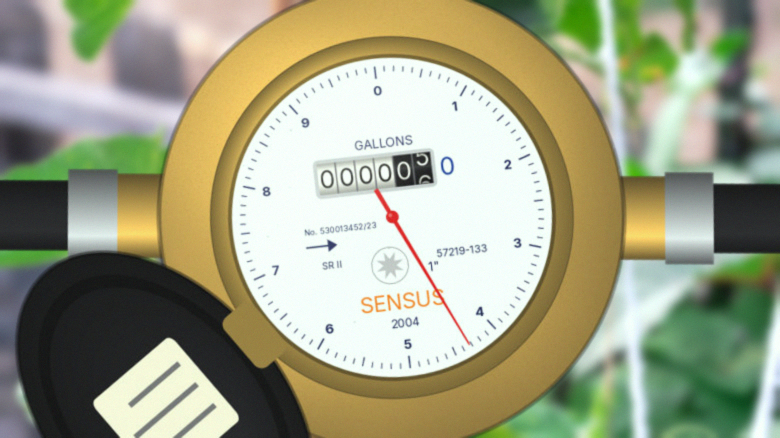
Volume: value=54.3 unit=gal
